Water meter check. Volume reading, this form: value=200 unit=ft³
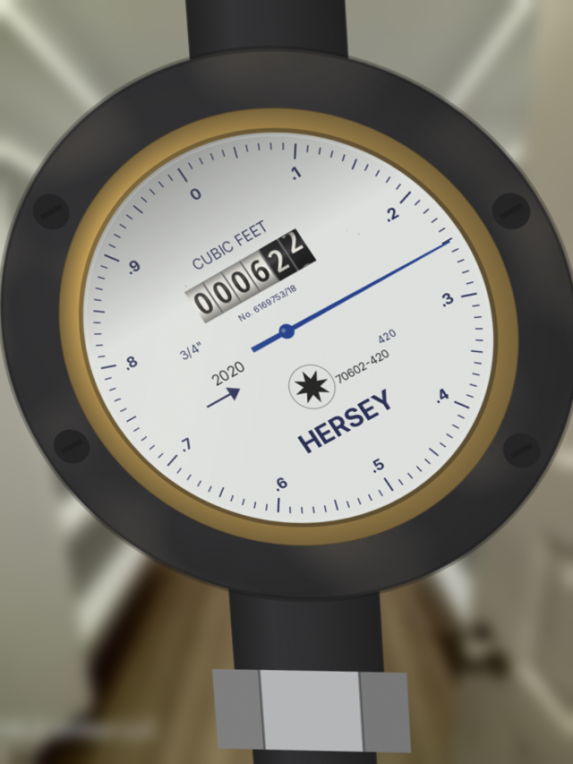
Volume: value=622.25 unit=ft³
